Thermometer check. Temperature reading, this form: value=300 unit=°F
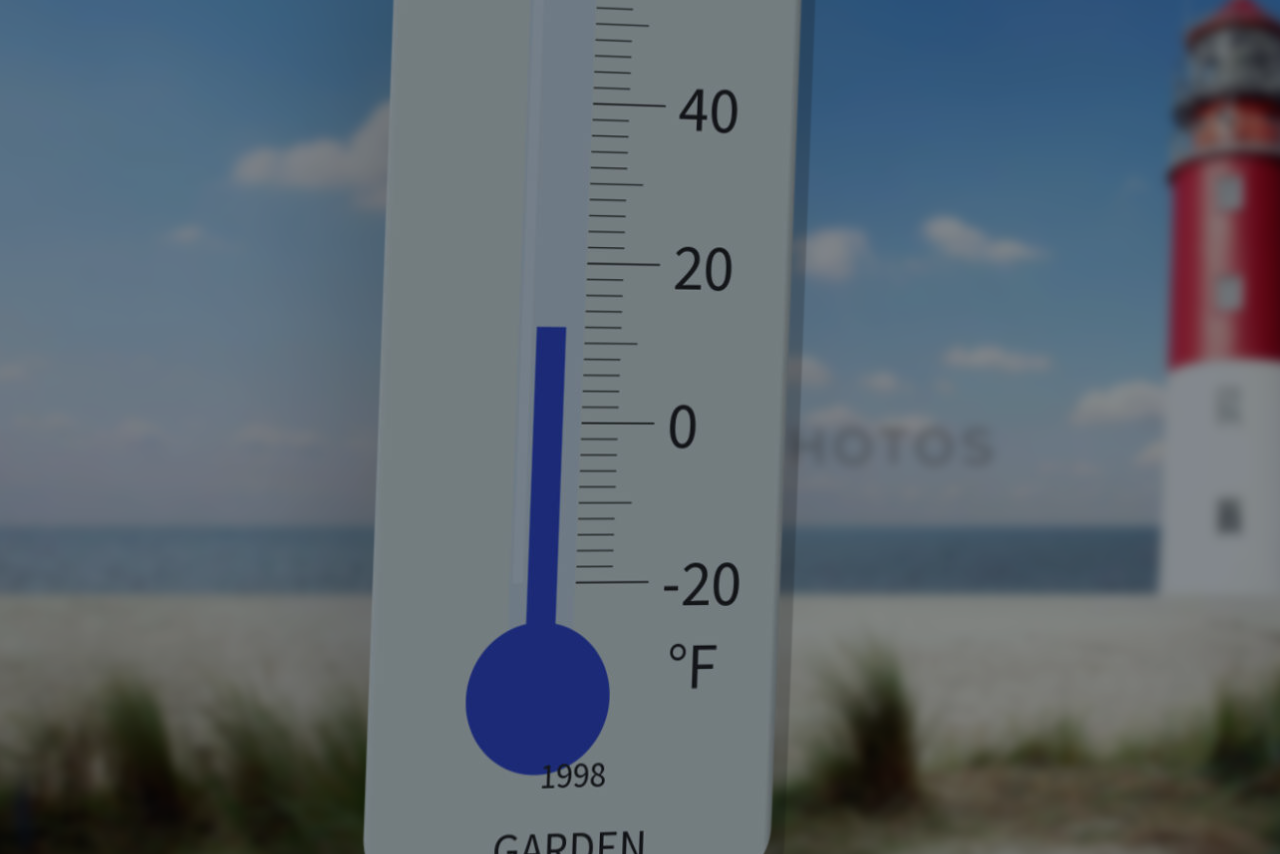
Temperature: value=12 unit=°F
